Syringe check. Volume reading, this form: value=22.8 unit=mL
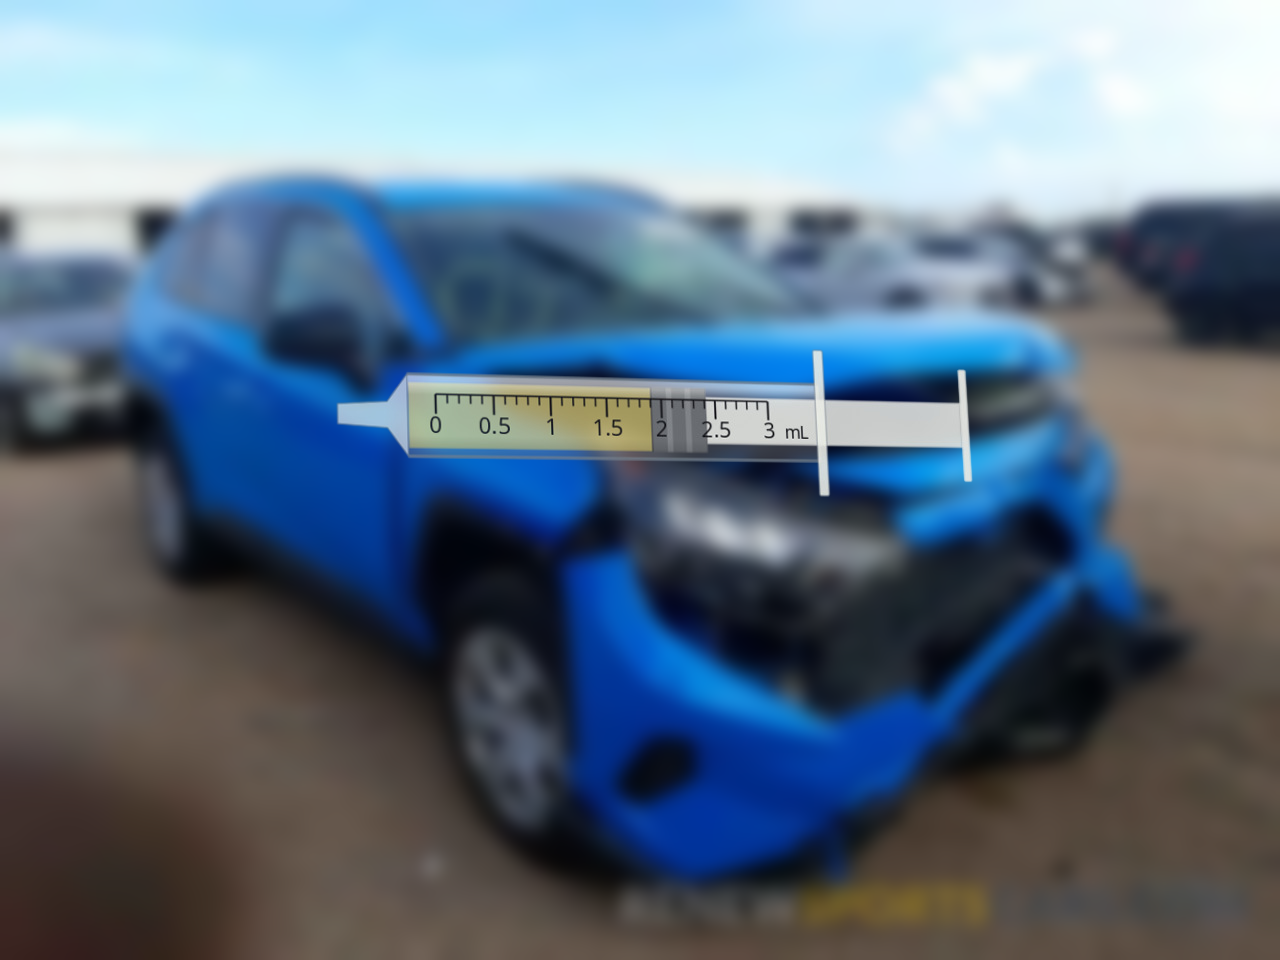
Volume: value=1.9 unit=mL
